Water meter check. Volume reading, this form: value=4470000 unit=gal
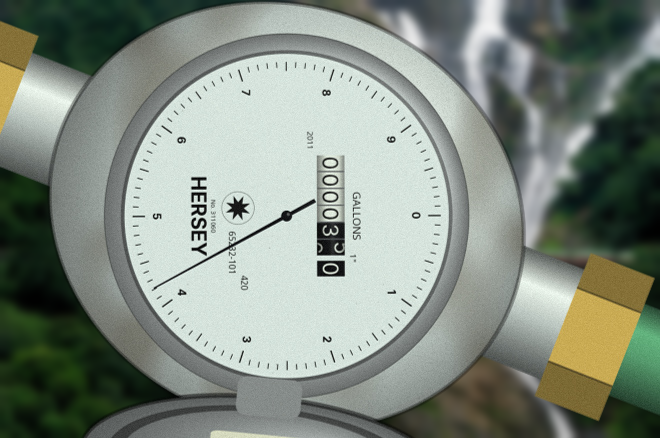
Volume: value=354.2 unit=gal
